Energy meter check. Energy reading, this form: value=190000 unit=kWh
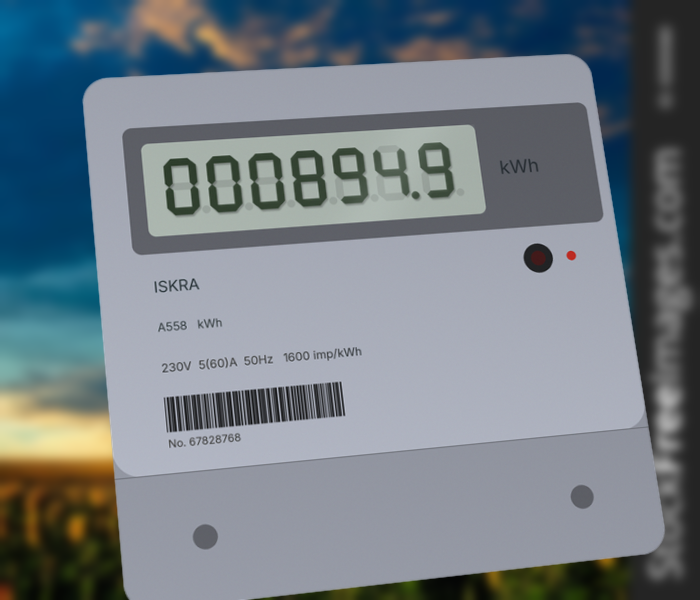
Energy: value=894.9 unit=kWh
